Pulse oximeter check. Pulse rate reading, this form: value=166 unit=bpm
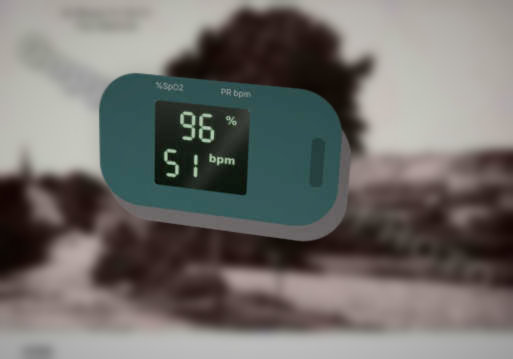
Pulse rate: value=51 unit=bpm
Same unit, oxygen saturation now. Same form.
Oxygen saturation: value=96 unit=%
